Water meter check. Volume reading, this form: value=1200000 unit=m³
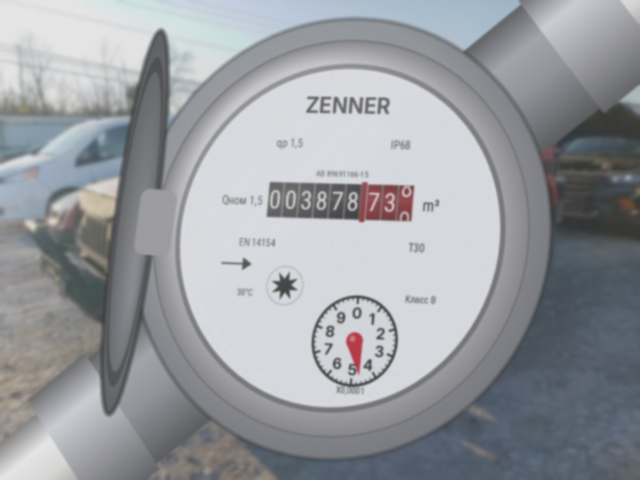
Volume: value=3878.7384 unit=m³
